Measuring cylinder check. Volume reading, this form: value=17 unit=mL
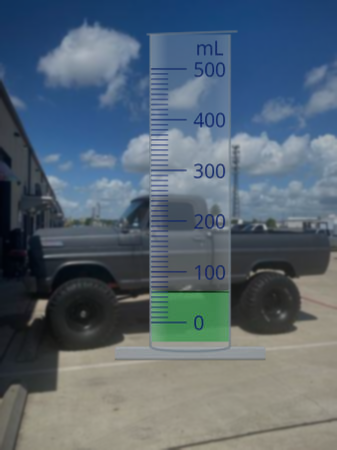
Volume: value=60 unit=mL
